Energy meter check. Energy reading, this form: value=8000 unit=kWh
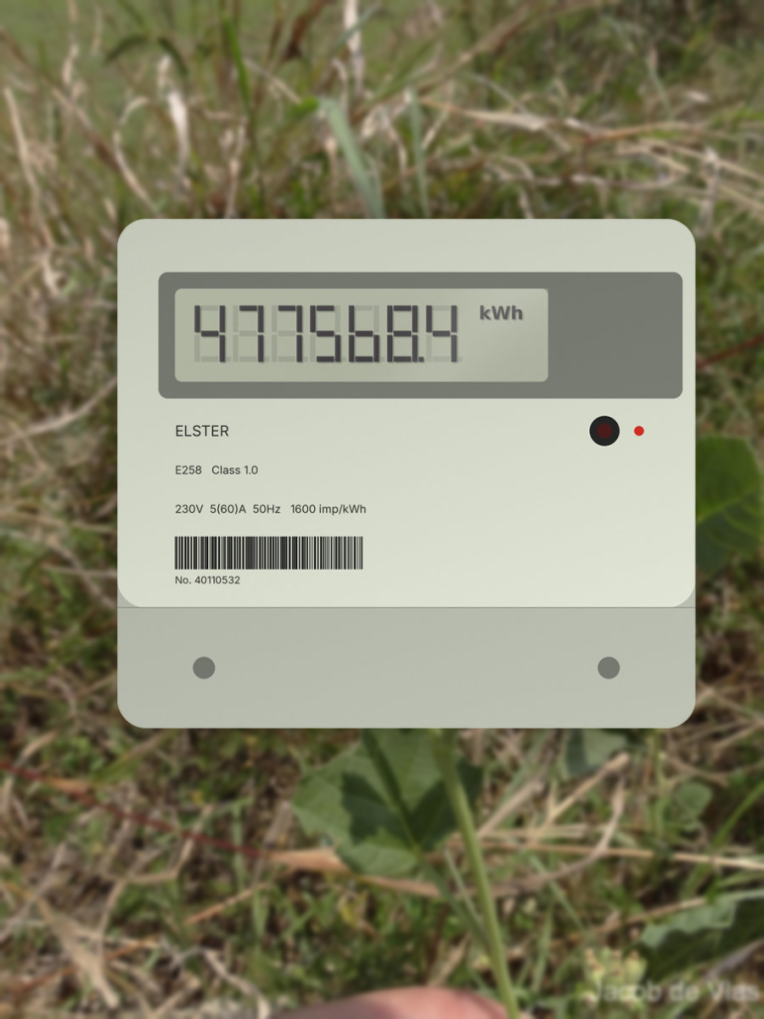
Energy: value=477568.4 unit=kWh
